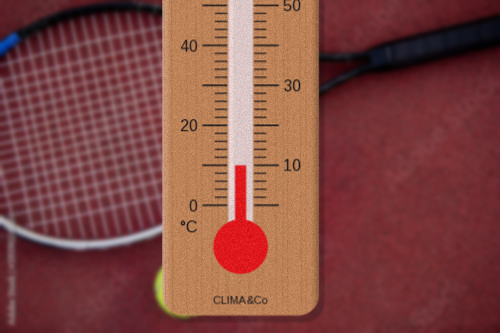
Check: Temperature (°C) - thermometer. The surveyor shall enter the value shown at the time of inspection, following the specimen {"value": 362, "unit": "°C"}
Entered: {"value": 10, "unit": "°C"}
